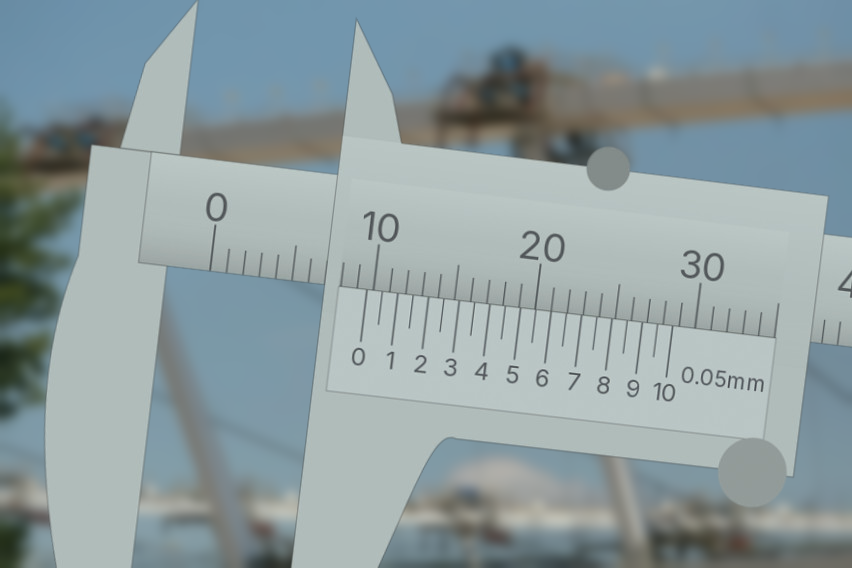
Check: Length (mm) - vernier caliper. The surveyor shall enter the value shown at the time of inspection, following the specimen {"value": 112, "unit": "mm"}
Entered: {"value": 9.6, "unit": "mm"}
